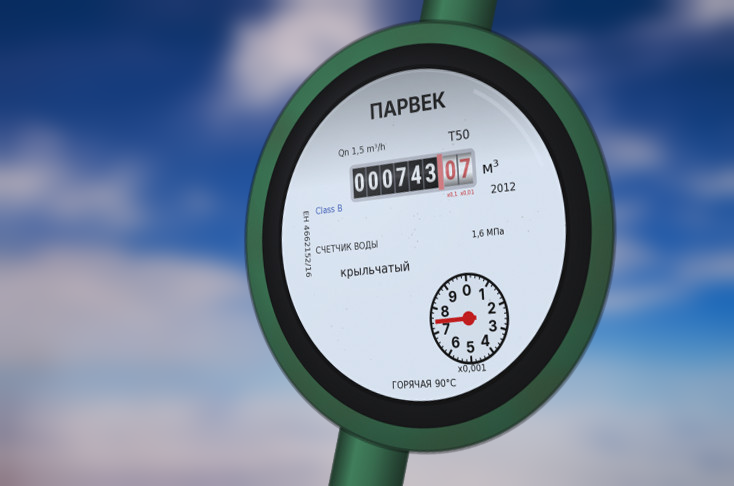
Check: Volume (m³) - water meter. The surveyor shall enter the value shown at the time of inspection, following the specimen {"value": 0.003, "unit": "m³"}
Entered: {"value": 743.077, "unit": "m³"}
